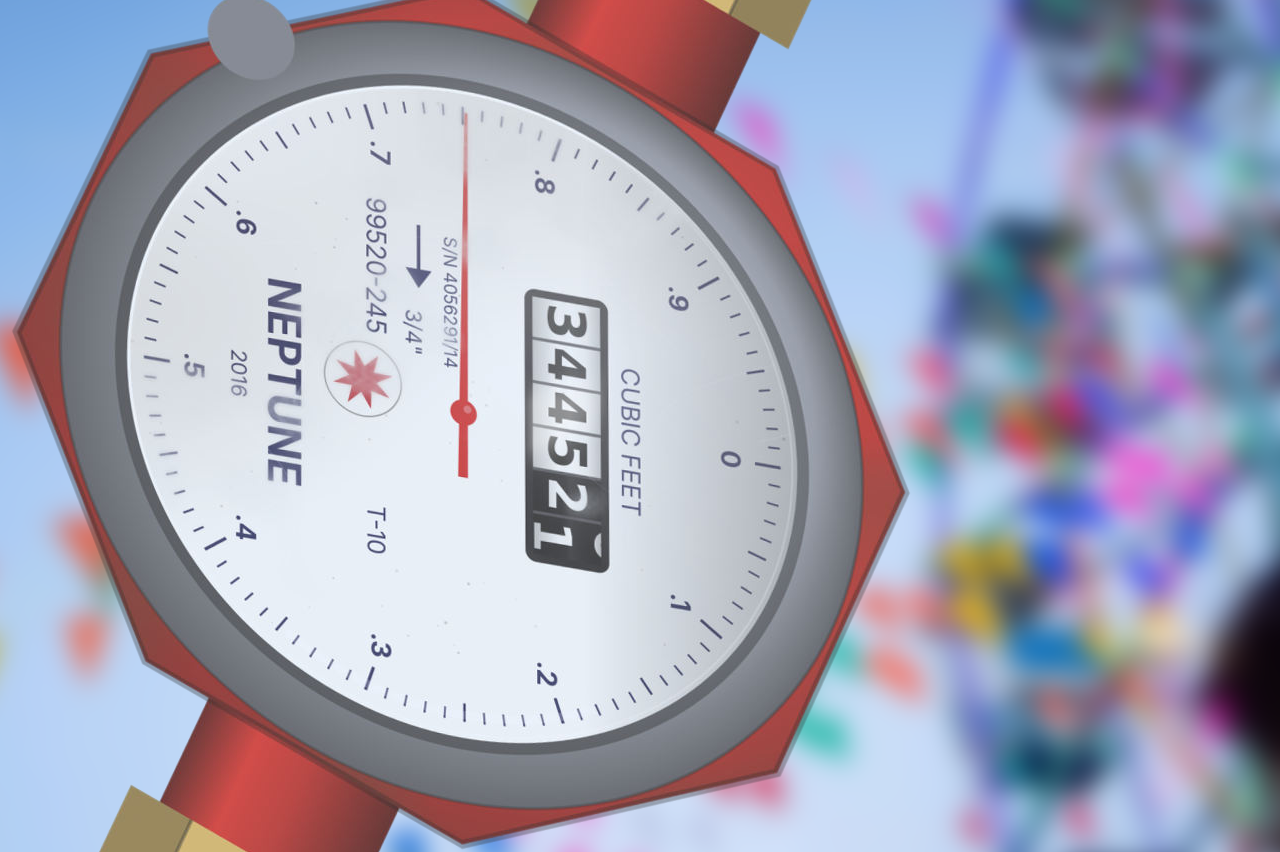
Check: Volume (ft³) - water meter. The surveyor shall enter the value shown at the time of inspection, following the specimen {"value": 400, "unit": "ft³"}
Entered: {"value": 344520.75, "unit": "ft³"}
